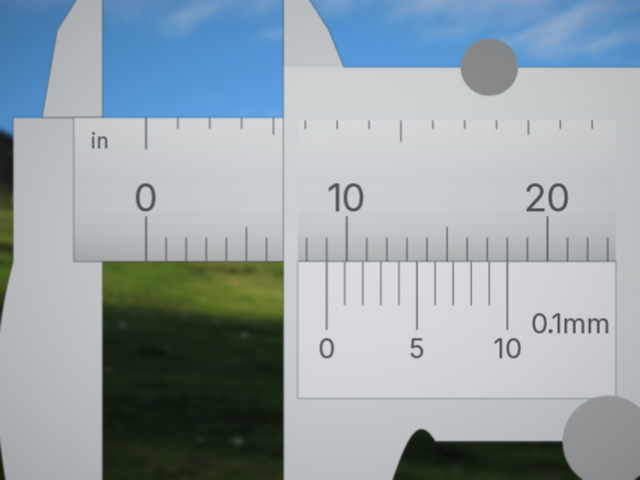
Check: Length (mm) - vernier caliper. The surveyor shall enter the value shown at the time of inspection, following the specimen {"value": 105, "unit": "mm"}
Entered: {"value": 9.0, "unit": "mm"}
